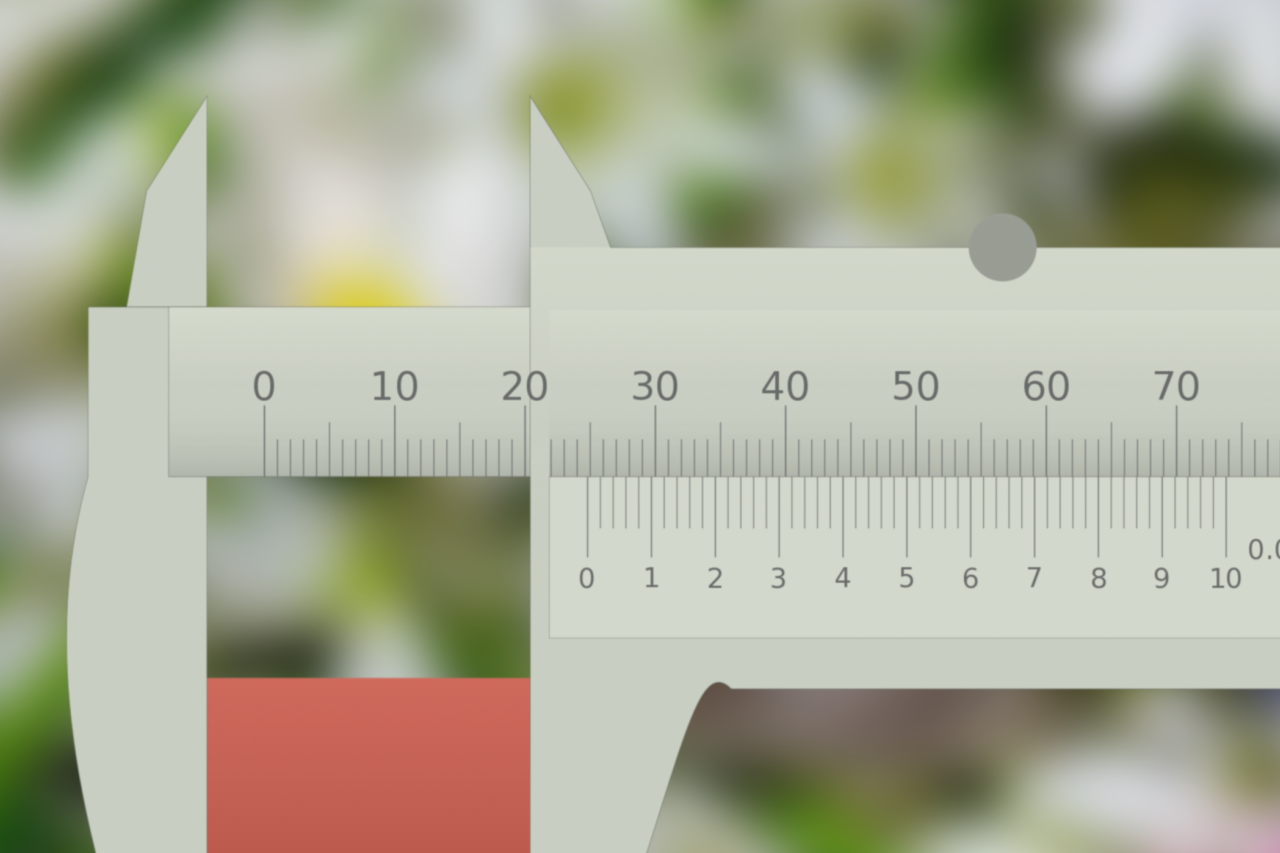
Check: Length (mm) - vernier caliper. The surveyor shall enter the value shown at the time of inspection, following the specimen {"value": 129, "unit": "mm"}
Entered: {"value": 24.8, "unit": "mm"}
